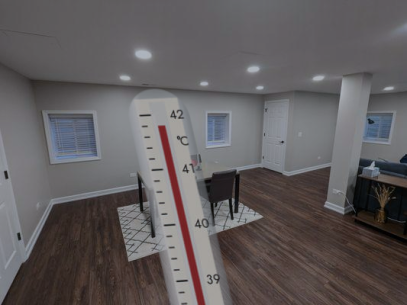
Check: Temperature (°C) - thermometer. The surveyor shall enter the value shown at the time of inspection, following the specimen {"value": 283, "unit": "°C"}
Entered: {"value": 41.8, "unit": "°C"}
